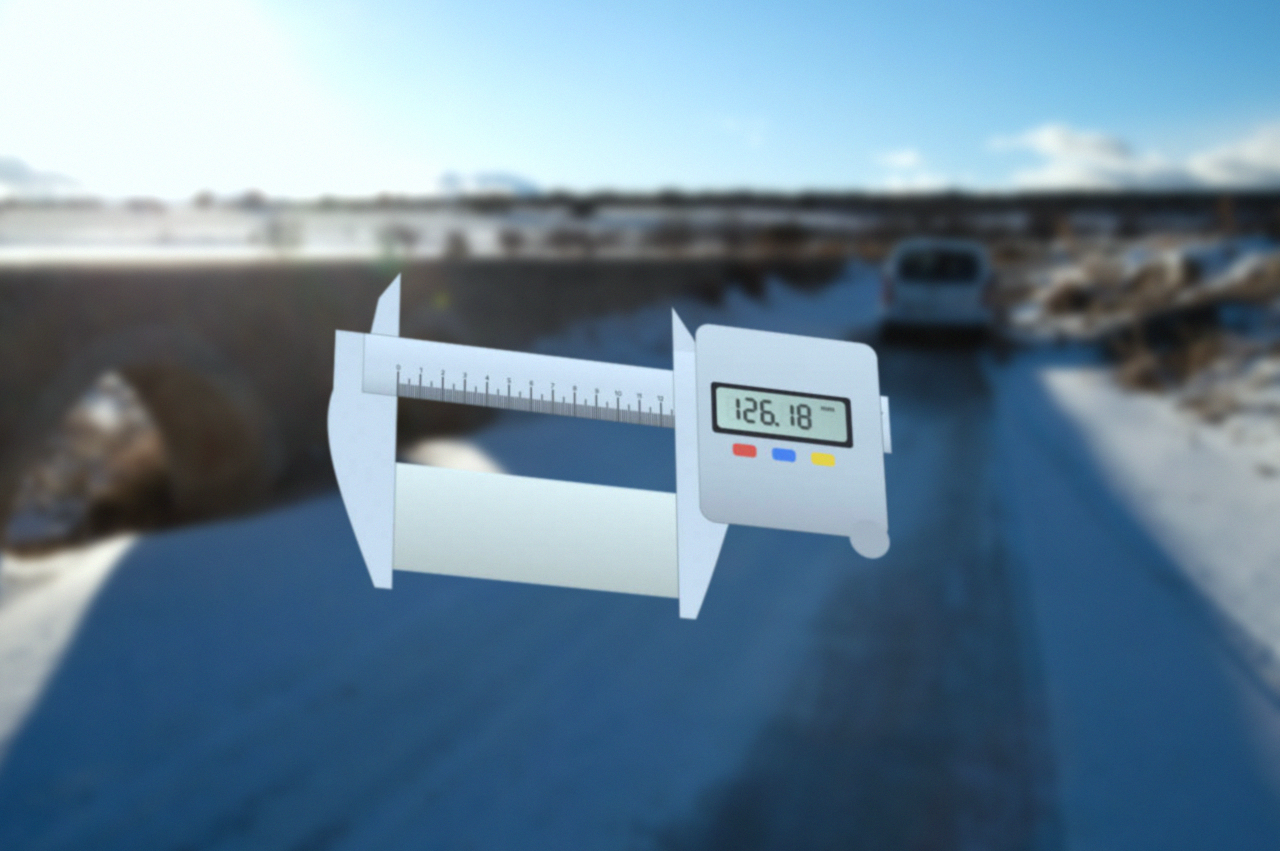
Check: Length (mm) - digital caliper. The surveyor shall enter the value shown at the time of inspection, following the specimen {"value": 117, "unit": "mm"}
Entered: {"value": 126.18, "unit": "mm"}
